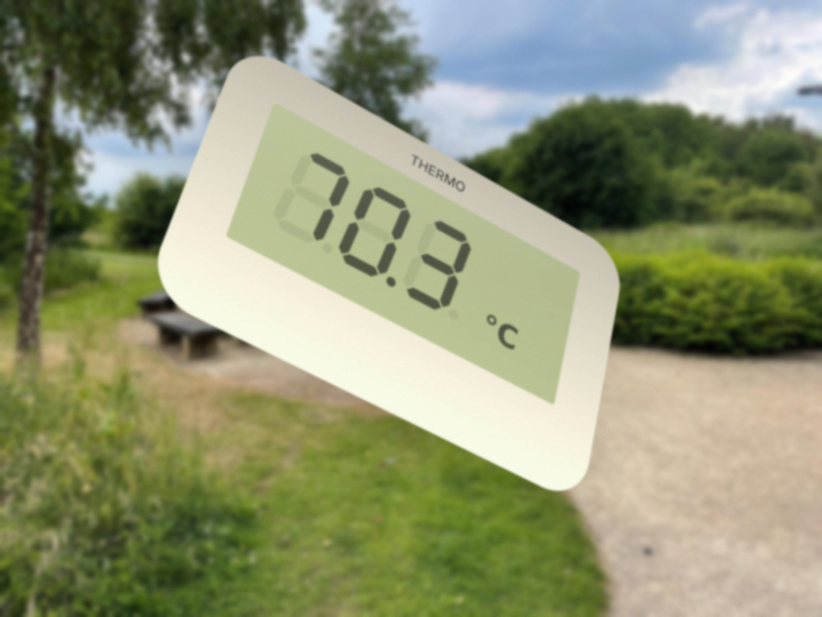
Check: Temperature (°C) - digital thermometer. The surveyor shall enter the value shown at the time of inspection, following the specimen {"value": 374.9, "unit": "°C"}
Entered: {"value": 70.3, "unit": "°C"}
